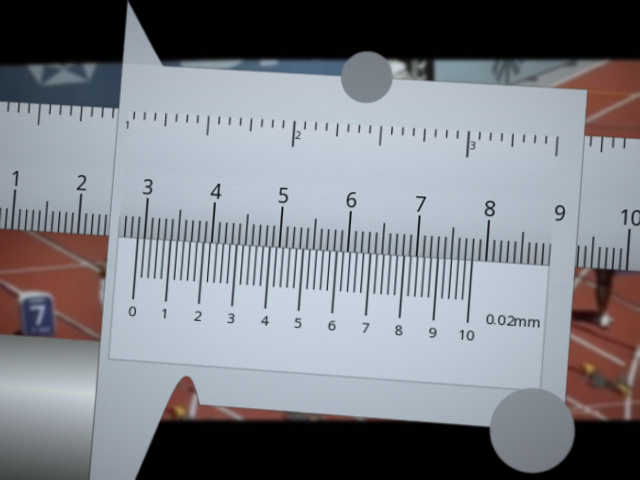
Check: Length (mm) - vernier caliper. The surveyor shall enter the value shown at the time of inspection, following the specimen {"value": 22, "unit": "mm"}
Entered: {"value": 29.0, "unit": "mm"}
